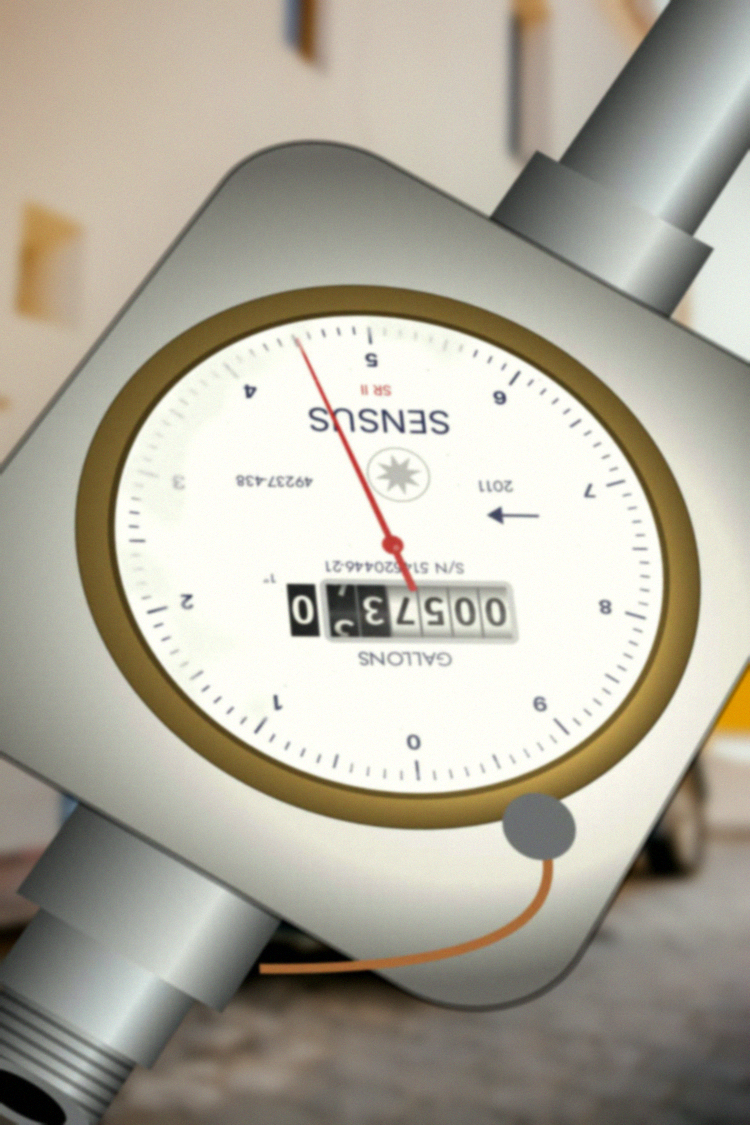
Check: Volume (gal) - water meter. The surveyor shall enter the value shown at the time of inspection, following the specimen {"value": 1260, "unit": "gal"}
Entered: {"value": 57334.5, "unit": "gal"}
